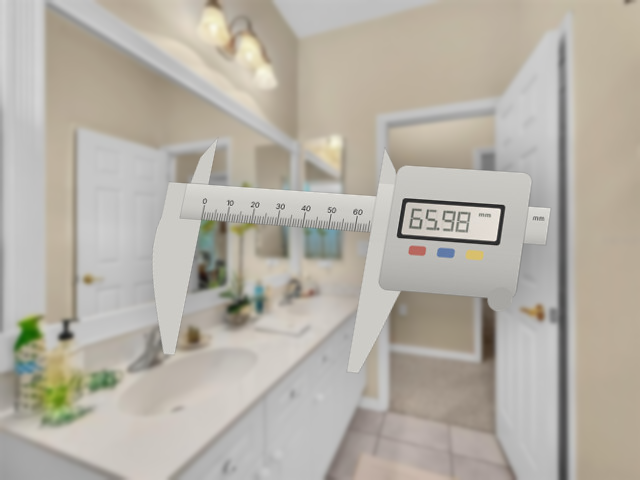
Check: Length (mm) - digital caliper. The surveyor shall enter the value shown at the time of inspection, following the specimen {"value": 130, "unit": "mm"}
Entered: {"value": 65.98, "unit": "mm"}
